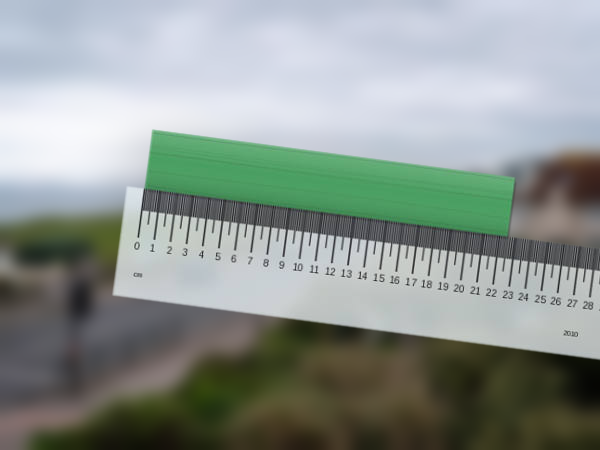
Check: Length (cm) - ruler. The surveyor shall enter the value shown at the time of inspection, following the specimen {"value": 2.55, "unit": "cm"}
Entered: {"value": 22.5, "unit": "cm"}
